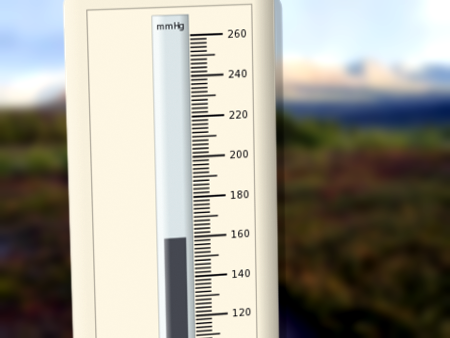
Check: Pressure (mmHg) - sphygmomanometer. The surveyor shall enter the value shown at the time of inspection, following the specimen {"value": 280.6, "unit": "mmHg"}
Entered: {"value": 160, "unit": "mmHg"}
